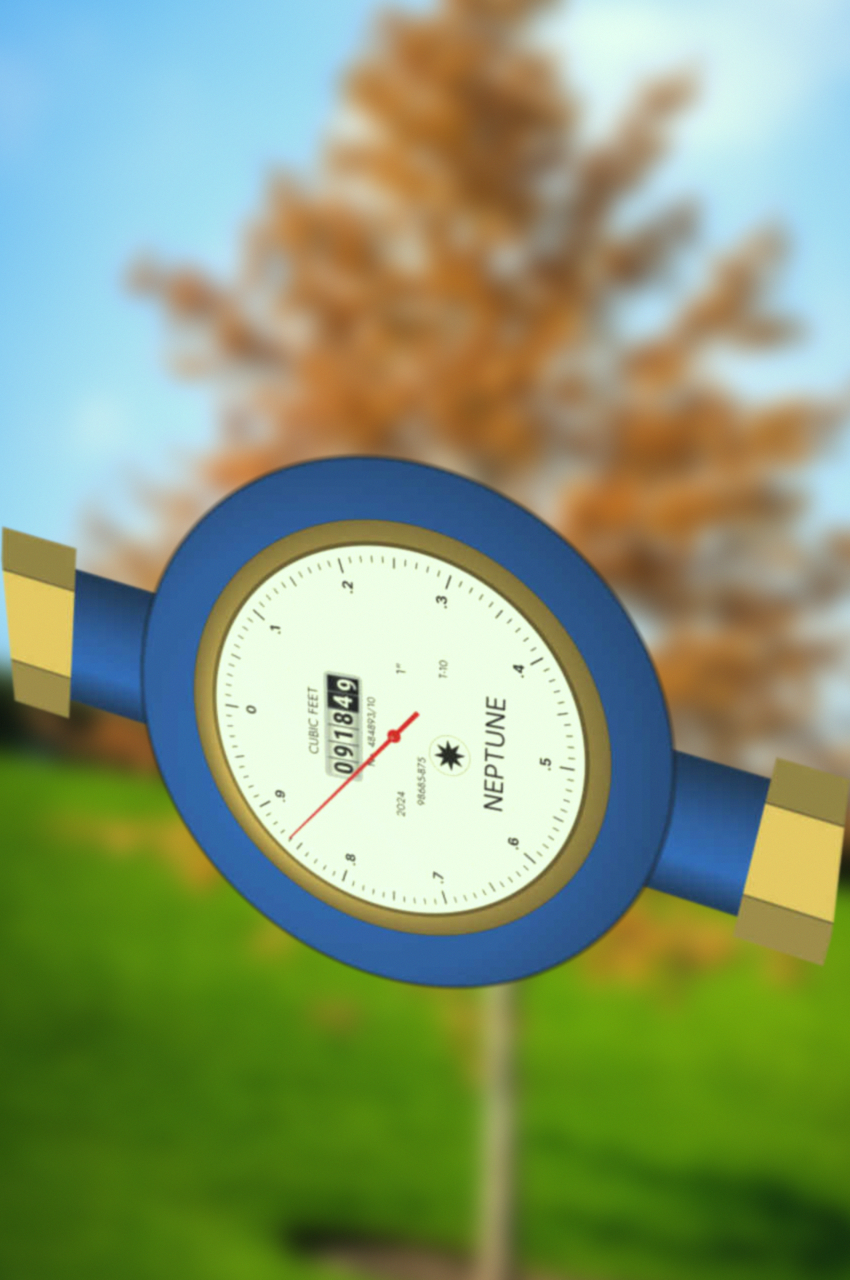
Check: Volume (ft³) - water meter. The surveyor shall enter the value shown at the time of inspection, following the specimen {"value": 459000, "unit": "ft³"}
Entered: {"value": 91848.86, "unit": "ft³"}
